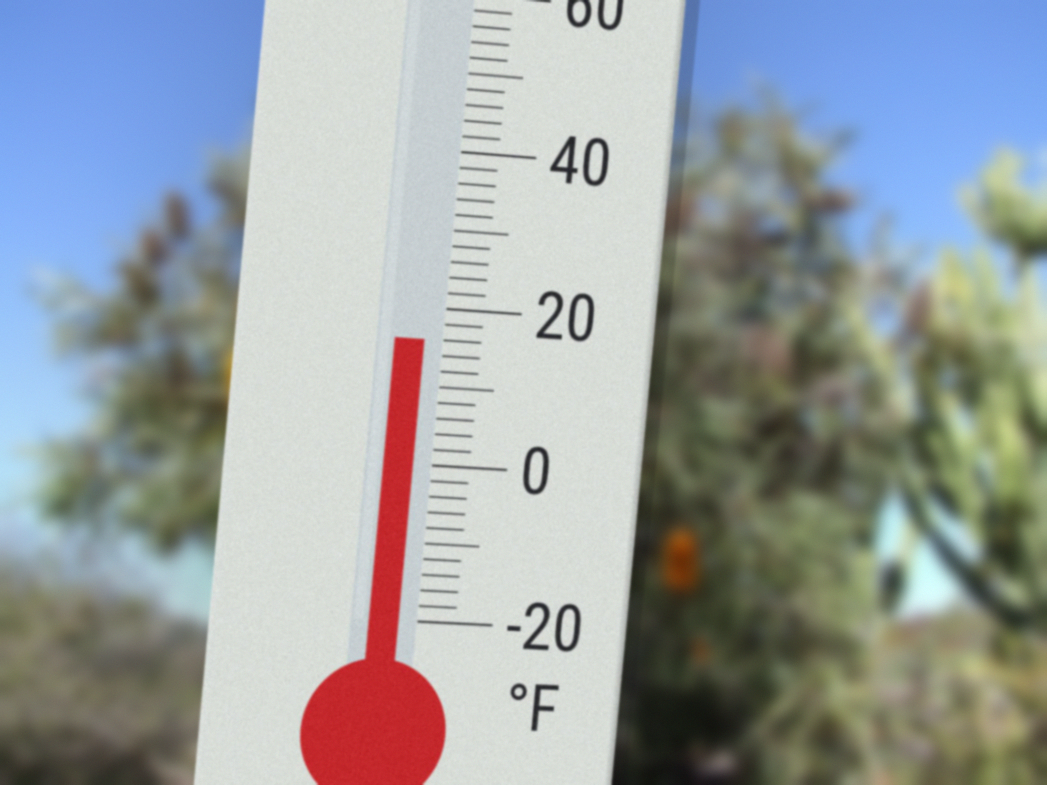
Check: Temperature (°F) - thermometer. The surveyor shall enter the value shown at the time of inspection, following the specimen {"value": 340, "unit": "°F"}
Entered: {"value": 16, "unit": "°F"}
